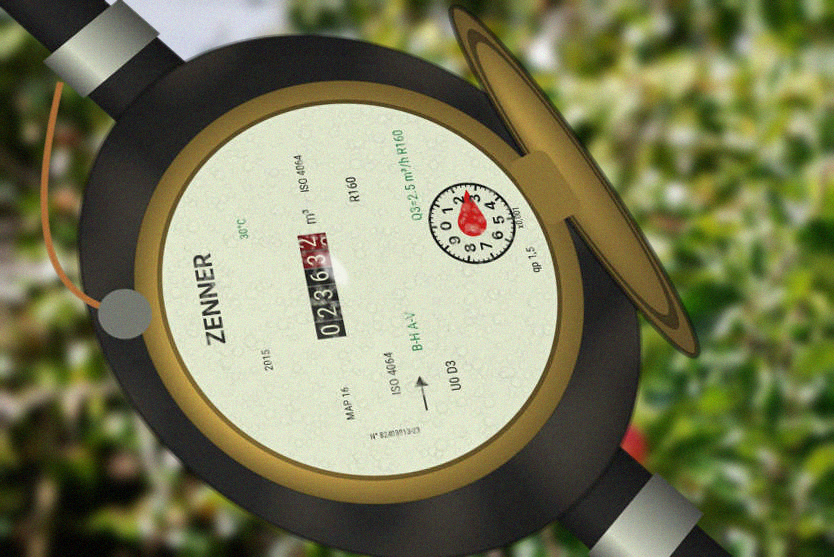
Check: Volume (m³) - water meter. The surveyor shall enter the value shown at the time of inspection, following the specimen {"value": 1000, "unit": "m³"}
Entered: {"value": 236.322, "unit": "m³"}
